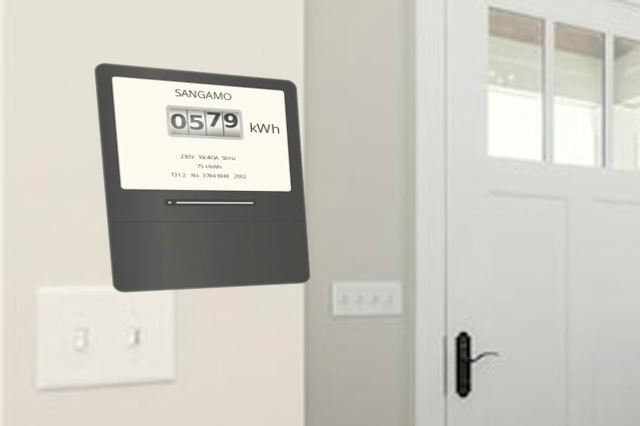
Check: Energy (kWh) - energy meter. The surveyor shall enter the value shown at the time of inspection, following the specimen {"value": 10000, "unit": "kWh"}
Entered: {"value": 579, "unit": "kWh"}
